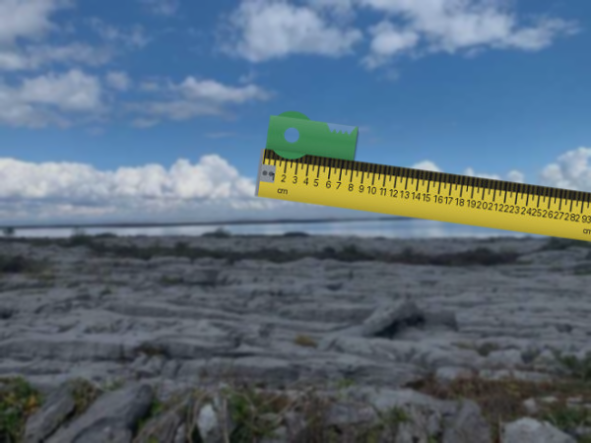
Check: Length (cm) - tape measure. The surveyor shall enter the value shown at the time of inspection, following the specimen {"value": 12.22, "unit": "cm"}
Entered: {"value": 8, "unit": "cm"}
